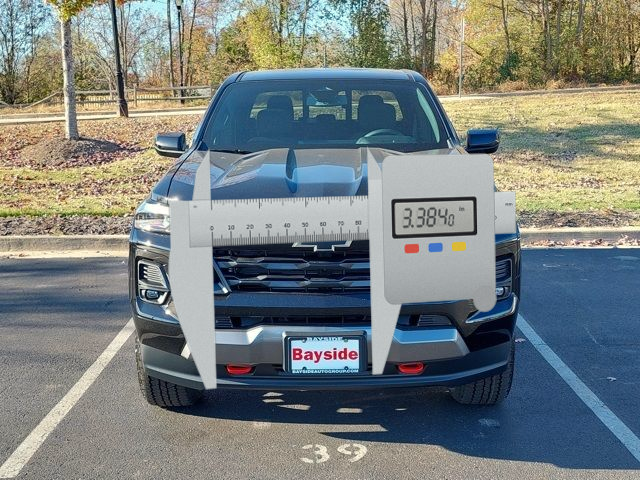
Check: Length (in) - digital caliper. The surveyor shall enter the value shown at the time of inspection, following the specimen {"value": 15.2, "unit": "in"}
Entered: {"value": 3.3840, "unit": "in"}
